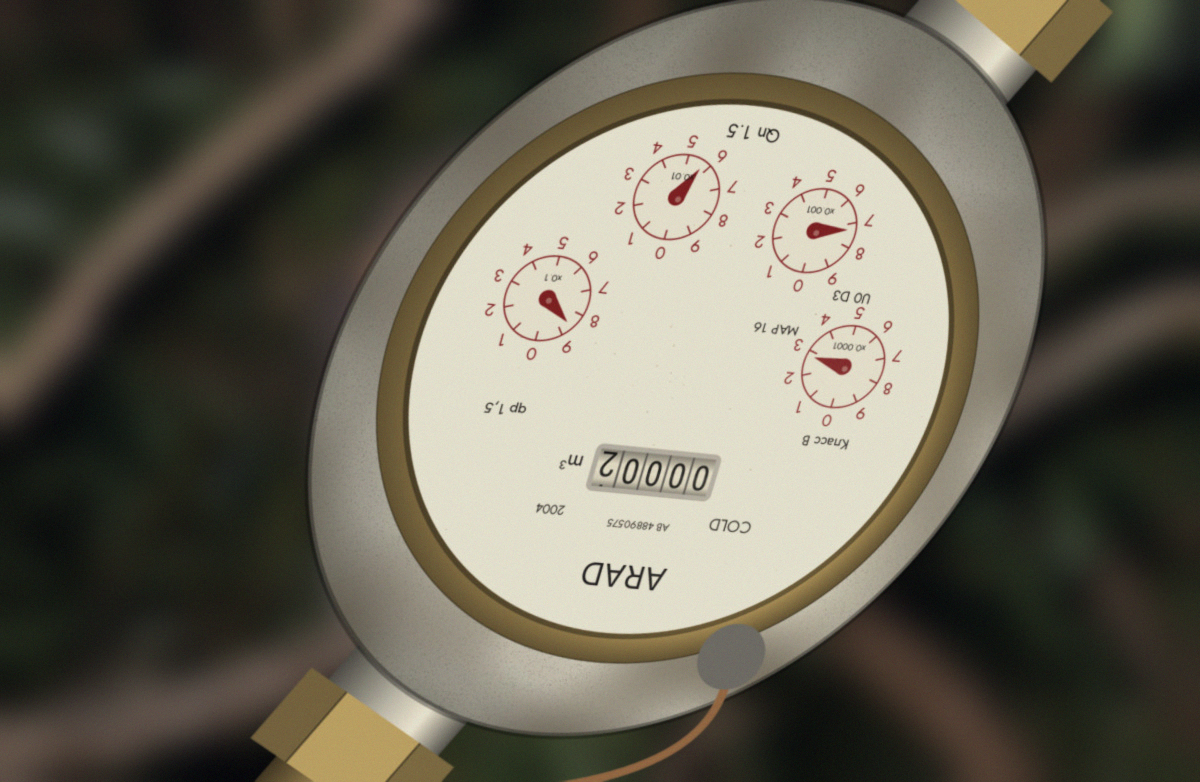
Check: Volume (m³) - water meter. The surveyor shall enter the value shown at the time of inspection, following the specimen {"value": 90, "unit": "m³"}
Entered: {"value": 1.8572, "unit": "m³"}
